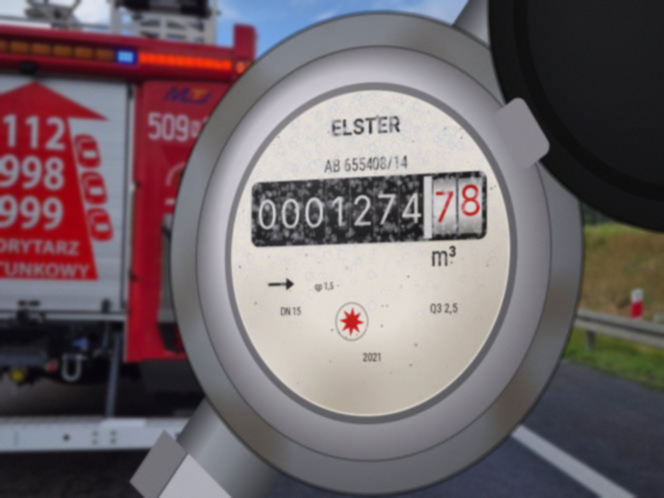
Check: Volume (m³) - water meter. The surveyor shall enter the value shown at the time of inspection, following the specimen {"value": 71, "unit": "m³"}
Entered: {"value": 1274.78, "unit": "m³"}
